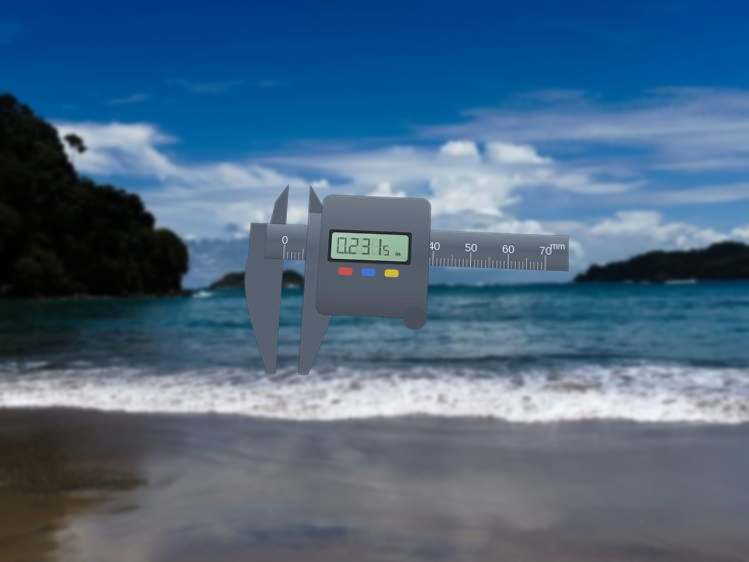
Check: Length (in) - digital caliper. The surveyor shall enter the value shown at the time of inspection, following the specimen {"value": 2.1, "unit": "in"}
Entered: {"value": 0.2315, "unit": "in"}
